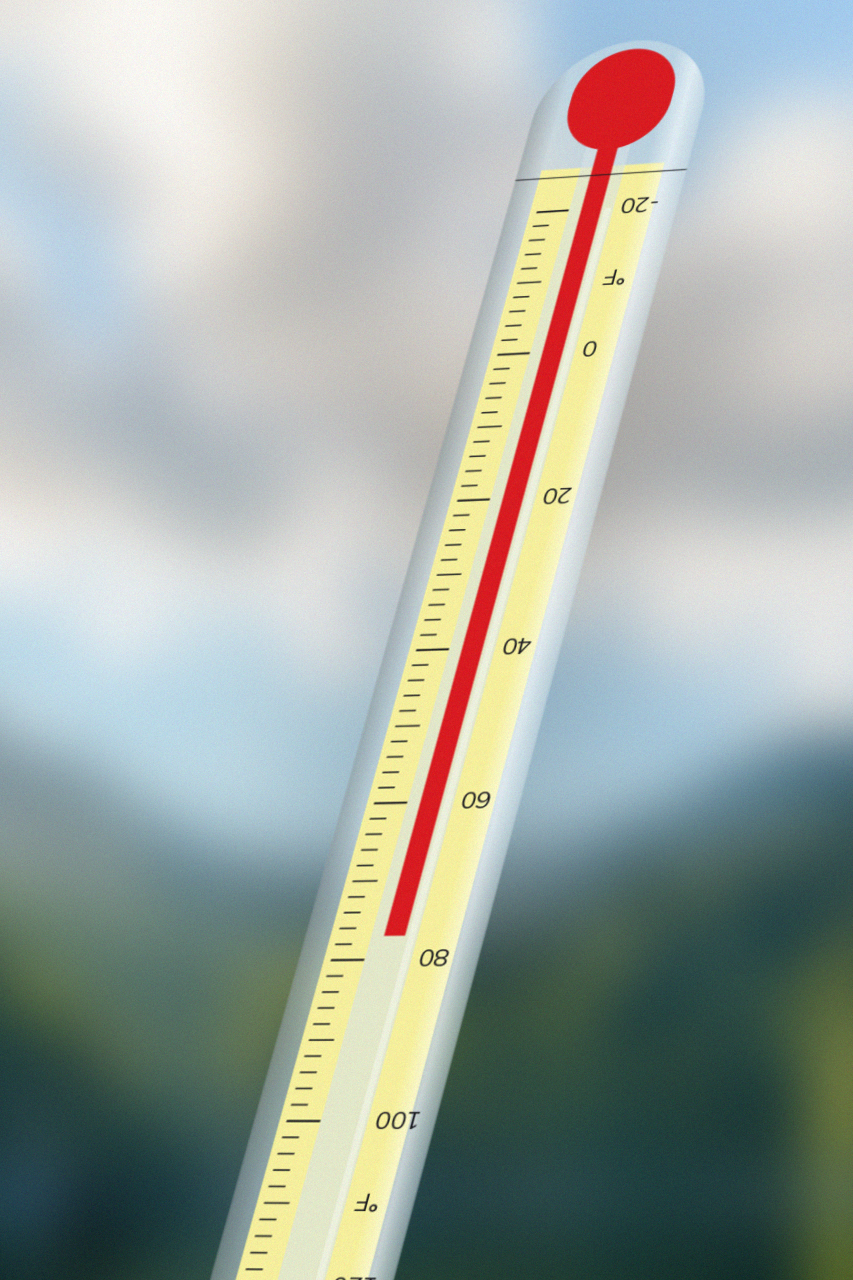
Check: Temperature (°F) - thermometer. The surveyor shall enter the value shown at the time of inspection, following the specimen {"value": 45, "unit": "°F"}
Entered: {"value": 77, "unit": "°F"}
